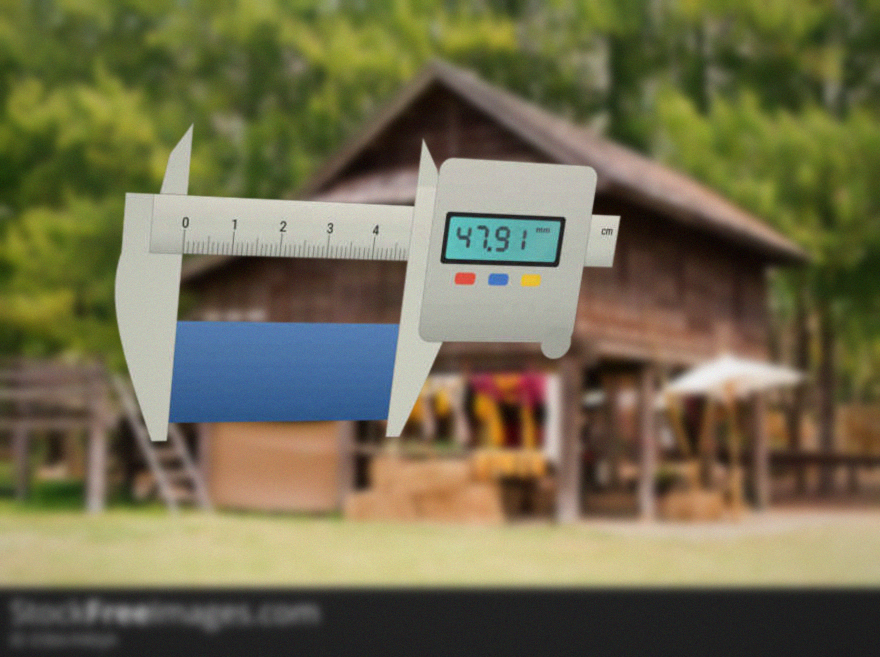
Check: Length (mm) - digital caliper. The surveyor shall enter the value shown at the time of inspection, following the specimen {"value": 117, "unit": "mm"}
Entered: {"value": 47.91, "unit": "mm"}
